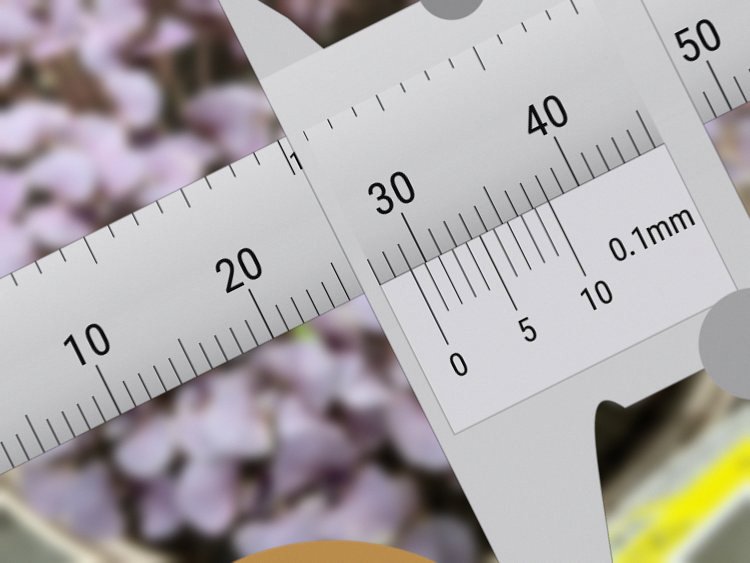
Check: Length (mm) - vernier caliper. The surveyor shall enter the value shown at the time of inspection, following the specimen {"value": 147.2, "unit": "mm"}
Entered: {"value": 29.0, "unit": "mm"}
